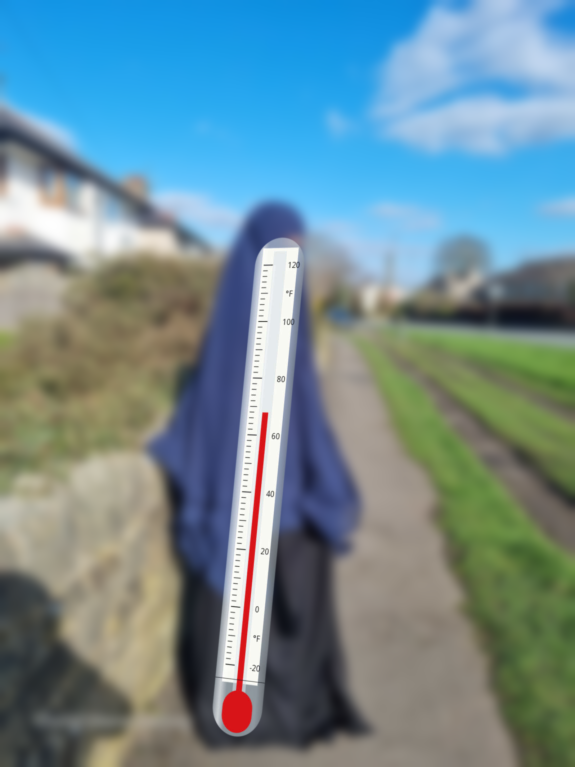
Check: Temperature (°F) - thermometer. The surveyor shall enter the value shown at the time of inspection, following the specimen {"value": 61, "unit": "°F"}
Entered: {"value": 68, "unit": "°F"}
